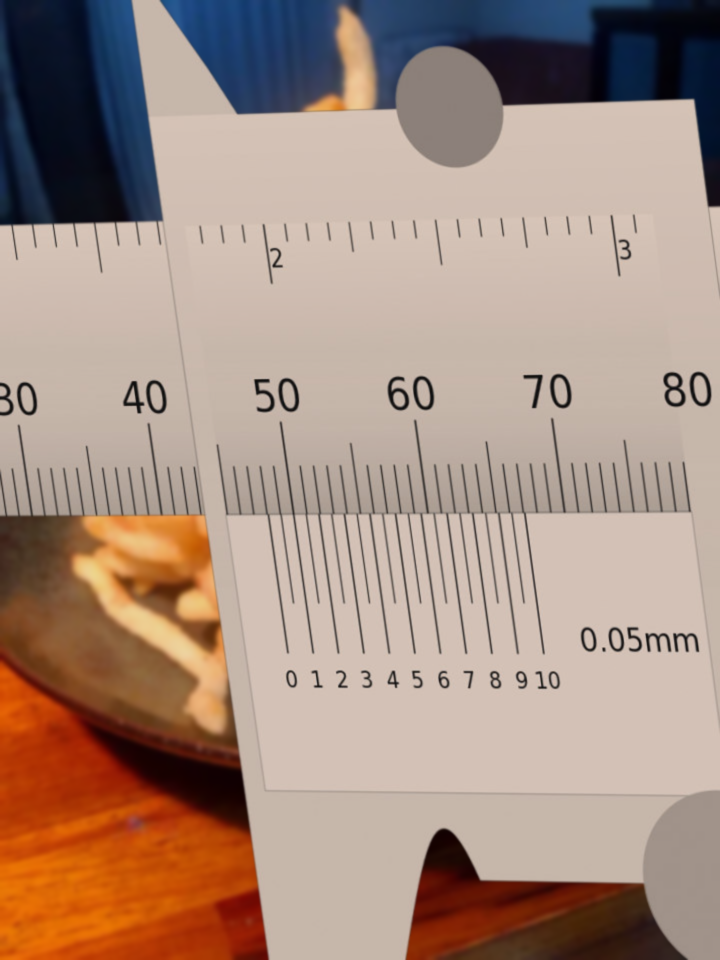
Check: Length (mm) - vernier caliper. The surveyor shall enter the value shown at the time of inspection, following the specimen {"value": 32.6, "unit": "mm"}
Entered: {"value": 48.1, "unit": "mm"}
